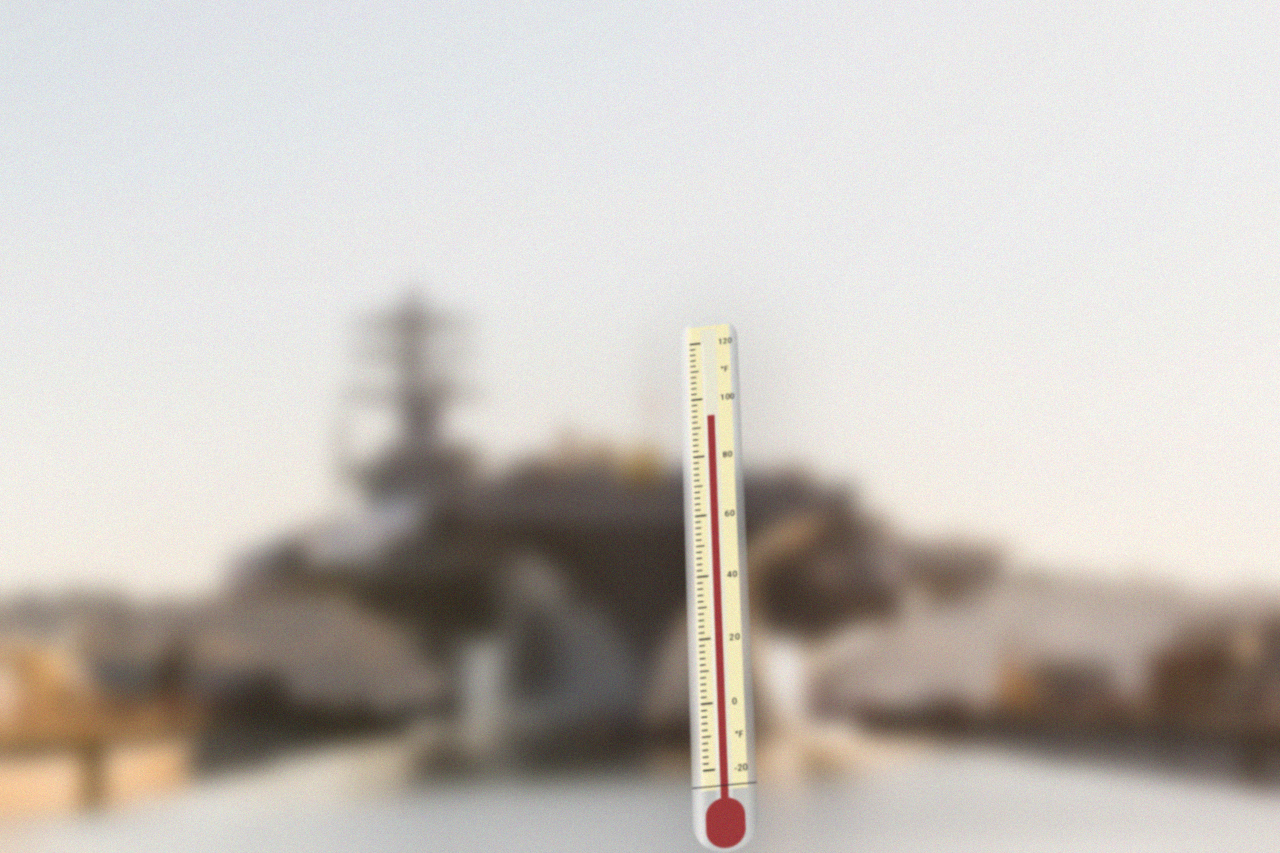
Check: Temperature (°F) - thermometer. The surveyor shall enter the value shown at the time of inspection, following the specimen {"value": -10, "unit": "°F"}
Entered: {"value": 94, "unit": "°F"}
